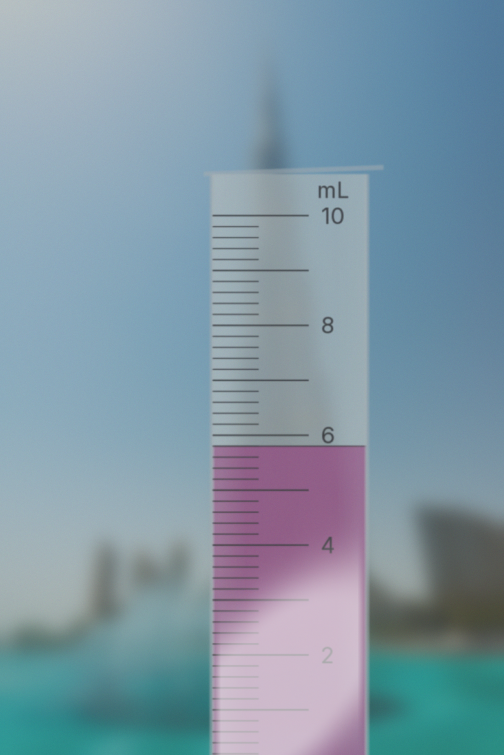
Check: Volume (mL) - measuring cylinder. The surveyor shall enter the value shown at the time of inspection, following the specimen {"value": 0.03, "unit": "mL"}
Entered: {"value": 5.8, "unit": "mL"}
